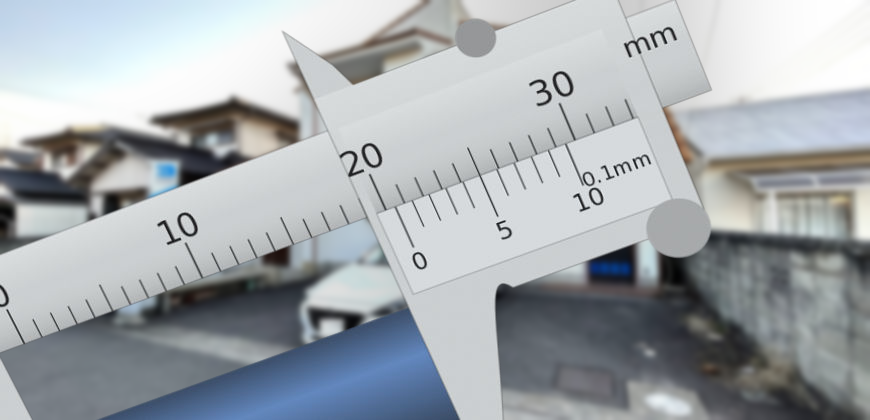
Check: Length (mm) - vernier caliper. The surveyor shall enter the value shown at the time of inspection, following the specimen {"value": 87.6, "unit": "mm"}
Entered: {"value": 20.5, "unit": "mm"}
